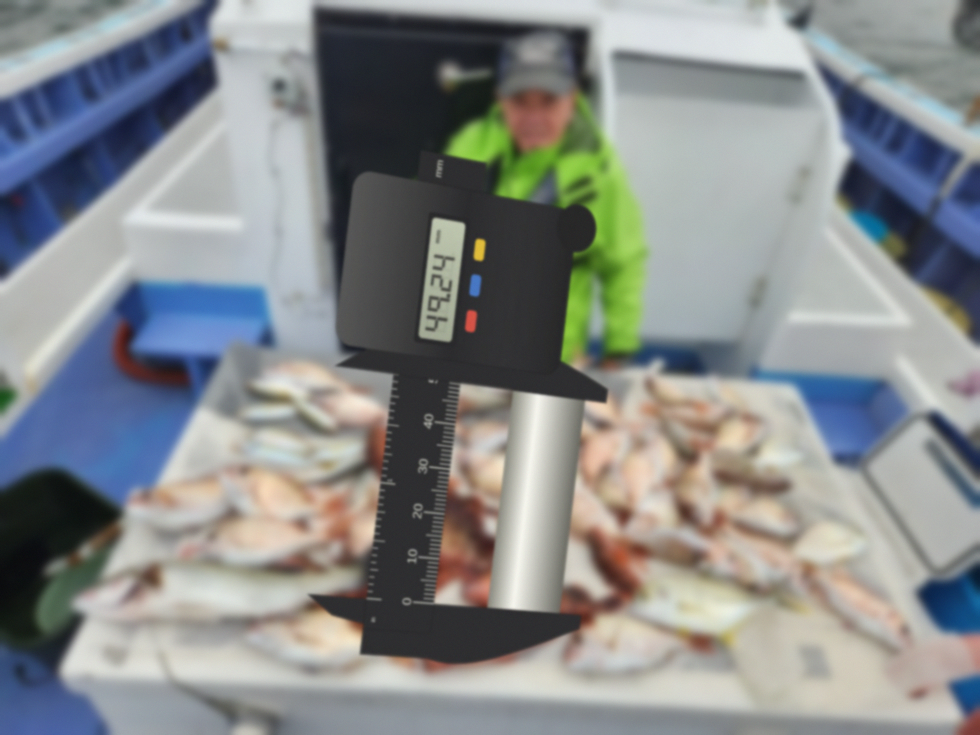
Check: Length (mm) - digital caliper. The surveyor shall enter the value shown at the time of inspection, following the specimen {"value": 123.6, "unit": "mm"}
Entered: {"value": 49.24, "unit": "mm"}
